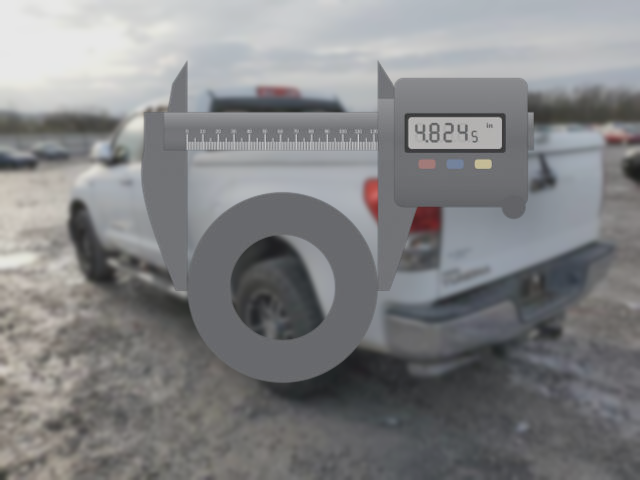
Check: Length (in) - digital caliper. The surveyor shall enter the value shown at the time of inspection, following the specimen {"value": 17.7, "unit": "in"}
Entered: {"value": 4.8245, "unit": "in"}
